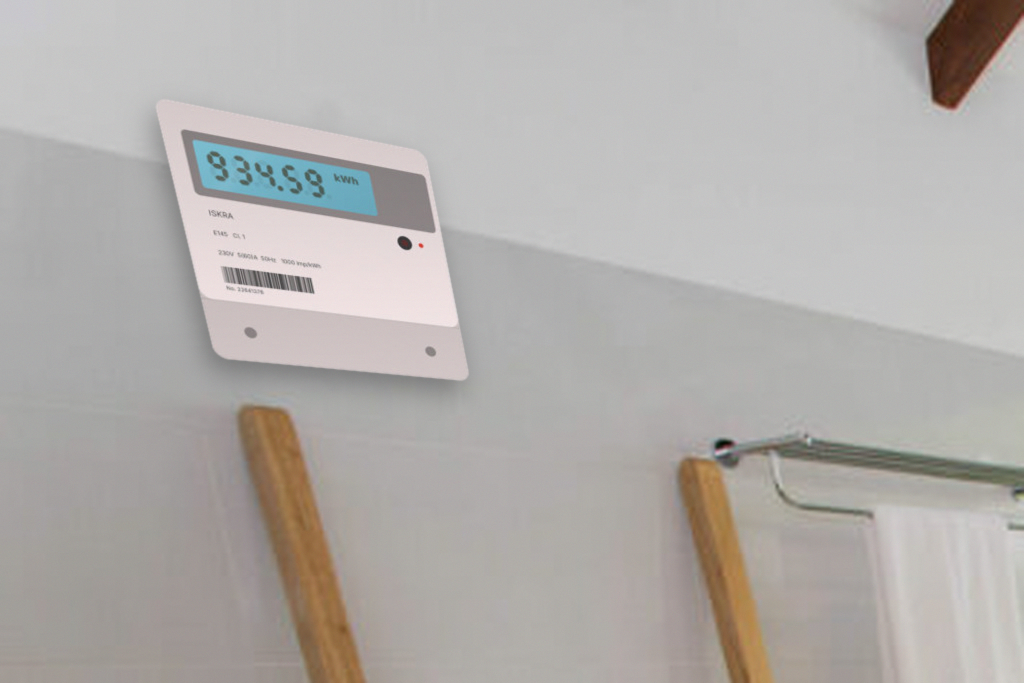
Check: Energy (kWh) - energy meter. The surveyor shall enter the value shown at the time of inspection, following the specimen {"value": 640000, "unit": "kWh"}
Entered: {"value": 934.59, "unit": "kWh"}
